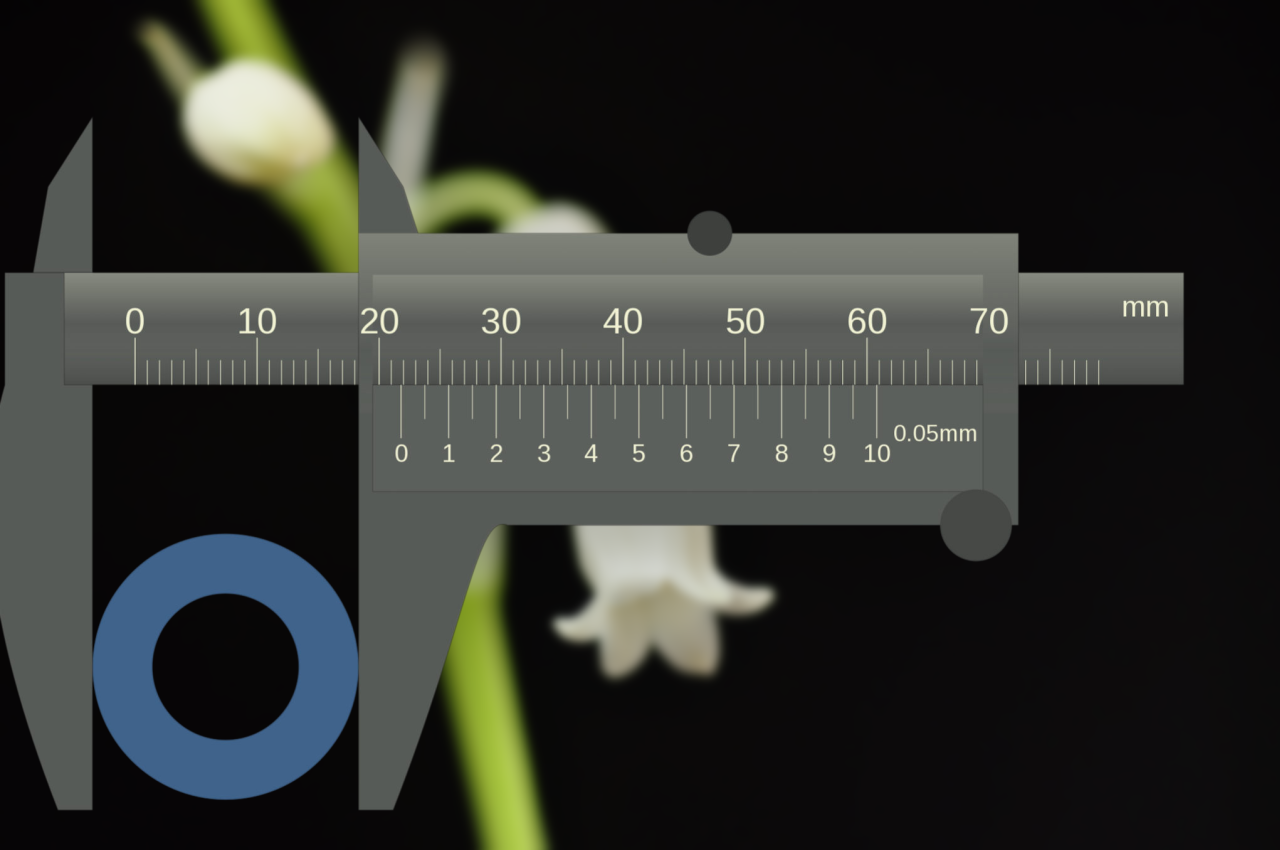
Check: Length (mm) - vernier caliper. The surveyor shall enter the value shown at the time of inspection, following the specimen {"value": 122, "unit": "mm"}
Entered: {"value": 21.8, "unit": "mm"}
